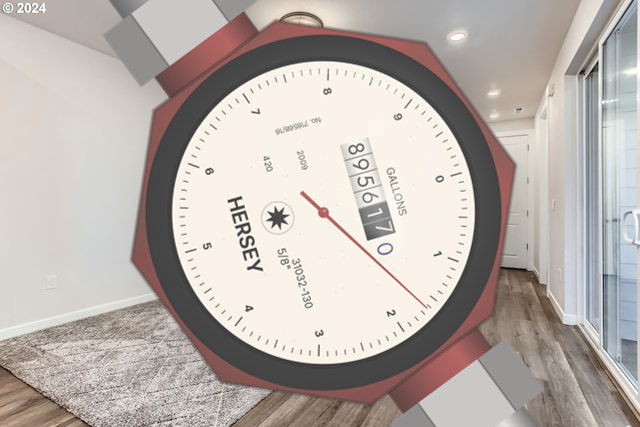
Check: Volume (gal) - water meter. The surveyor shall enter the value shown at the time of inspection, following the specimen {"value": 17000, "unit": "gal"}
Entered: {"value": 8956171.6, "unit": "gal"}
